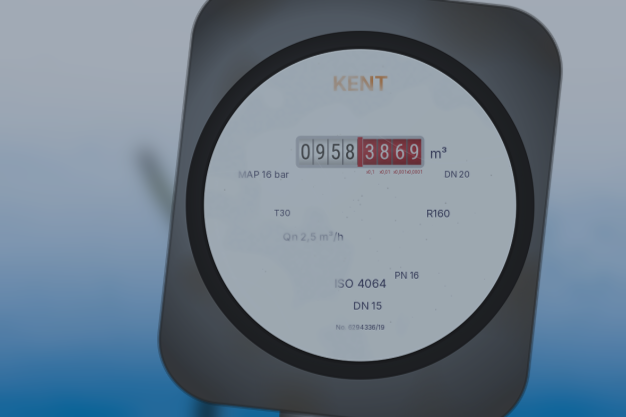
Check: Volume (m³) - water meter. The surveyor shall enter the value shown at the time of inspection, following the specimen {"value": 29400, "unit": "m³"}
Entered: {"value": 958.3869, "unit": "m³"}
